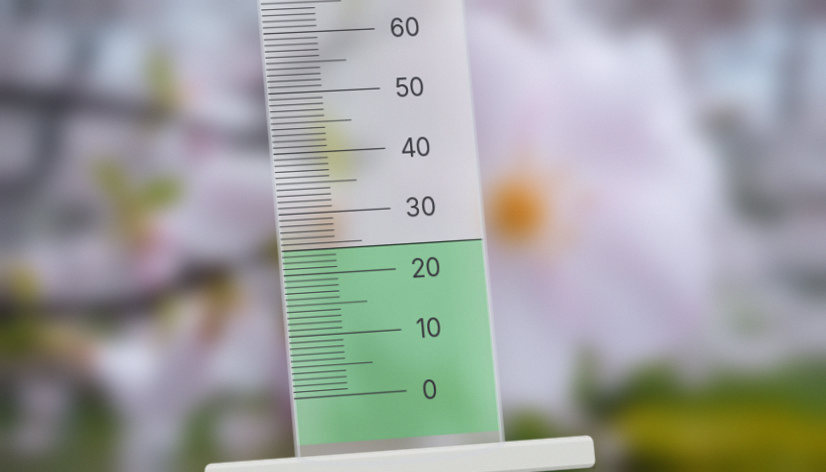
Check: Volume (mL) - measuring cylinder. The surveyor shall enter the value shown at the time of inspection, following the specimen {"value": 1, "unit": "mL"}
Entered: {"value": 24, "unit": "mL"}
